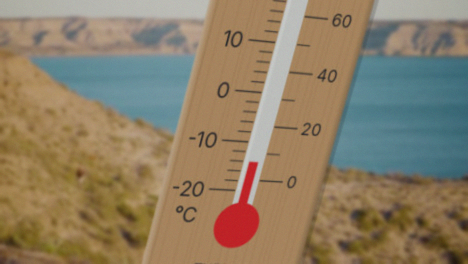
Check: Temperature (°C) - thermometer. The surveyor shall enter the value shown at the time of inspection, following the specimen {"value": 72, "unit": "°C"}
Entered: {"value": -14, "unit": "°C"}
